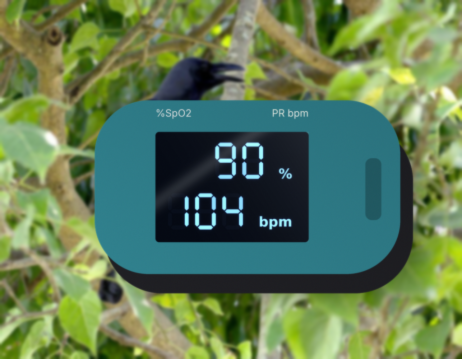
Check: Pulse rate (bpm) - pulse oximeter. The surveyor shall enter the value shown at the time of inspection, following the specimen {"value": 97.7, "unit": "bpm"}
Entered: {"value": 104, "unit": "bpm"}
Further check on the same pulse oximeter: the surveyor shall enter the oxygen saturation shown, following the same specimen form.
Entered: {"value": 90, "unit": "%"}
